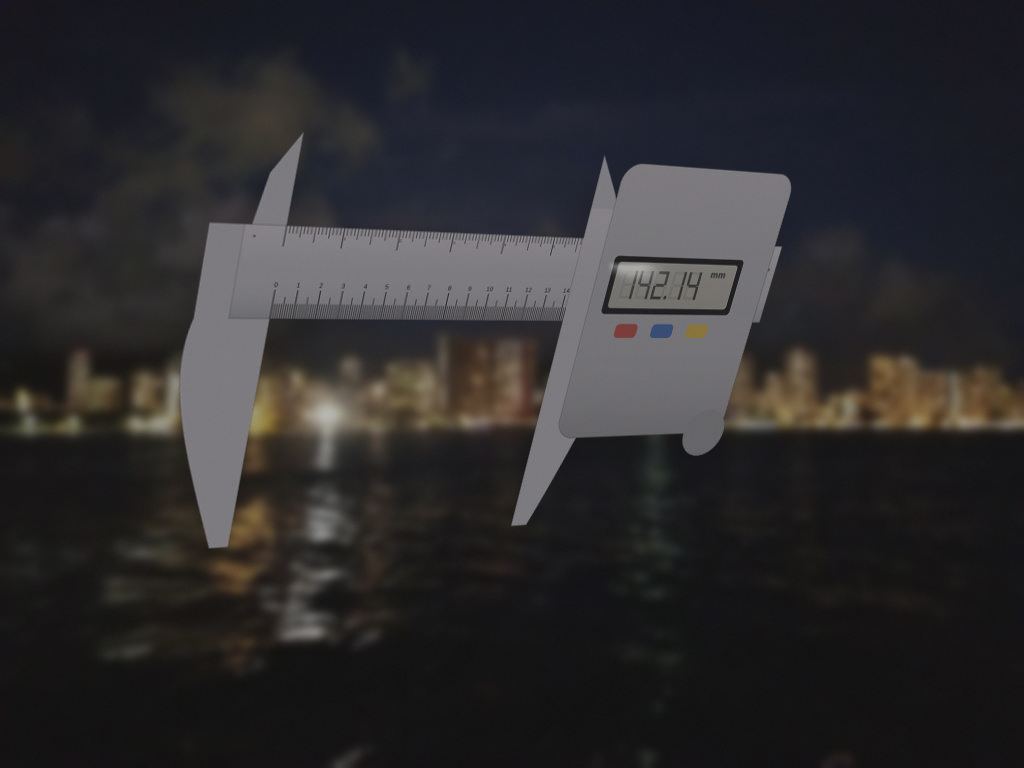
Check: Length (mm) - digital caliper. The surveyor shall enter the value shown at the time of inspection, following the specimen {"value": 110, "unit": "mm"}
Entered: {"value": 142.14, "unit": "mm"}
